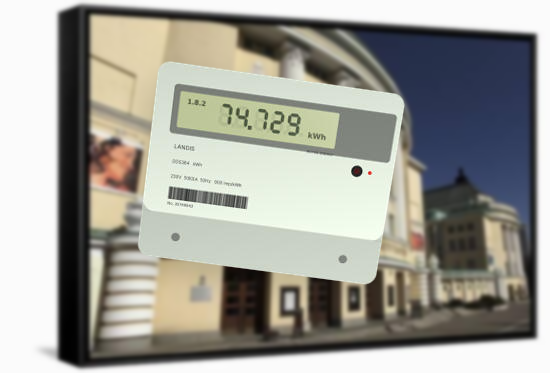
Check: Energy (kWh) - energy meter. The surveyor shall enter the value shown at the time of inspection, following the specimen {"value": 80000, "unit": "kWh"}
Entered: {"value": 74.729, "unit": "kWh"}
